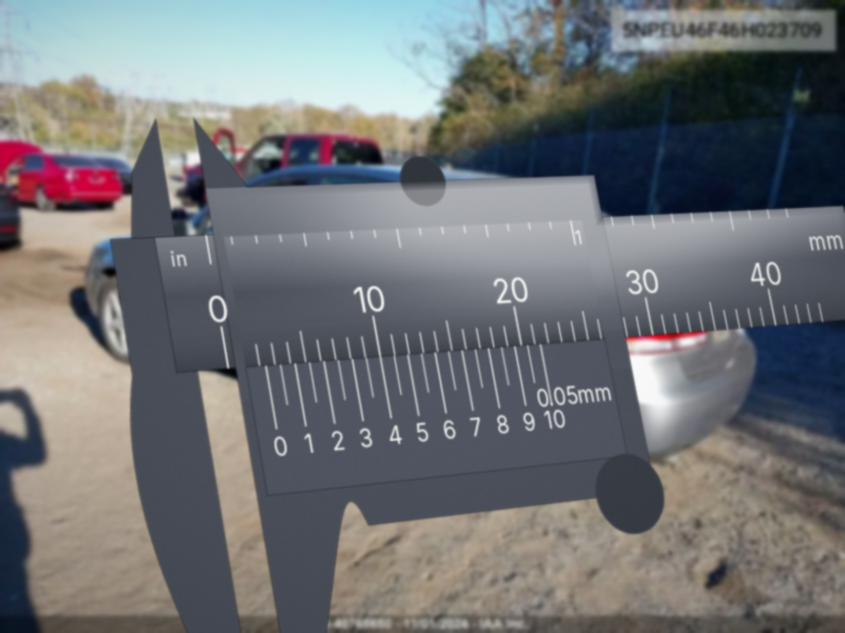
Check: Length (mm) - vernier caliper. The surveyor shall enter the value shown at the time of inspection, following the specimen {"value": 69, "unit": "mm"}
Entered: {"value": 2.4, "unit": "mm"}
